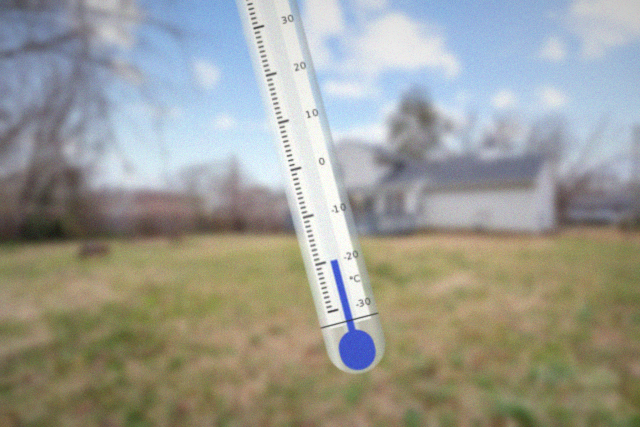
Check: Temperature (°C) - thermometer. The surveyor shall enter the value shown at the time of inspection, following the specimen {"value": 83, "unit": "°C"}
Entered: {"value": -20, "unit": "°C"}
